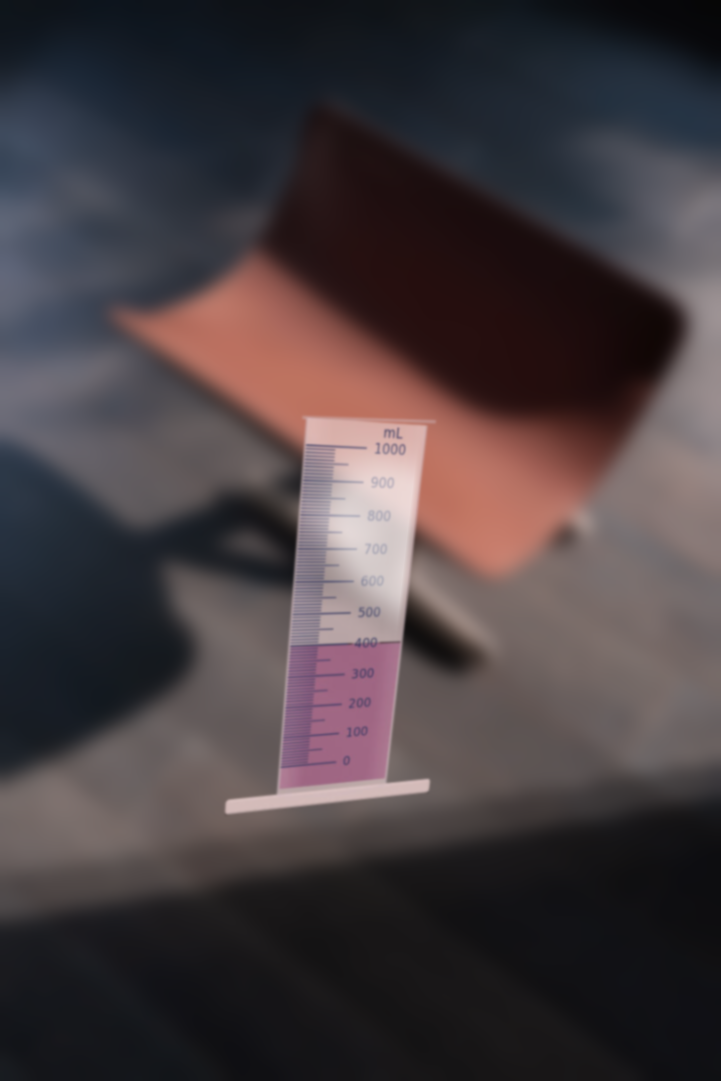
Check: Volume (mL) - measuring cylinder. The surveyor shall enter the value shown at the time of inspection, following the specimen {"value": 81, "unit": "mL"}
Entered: {"value": 400, "unit": "mL"}
